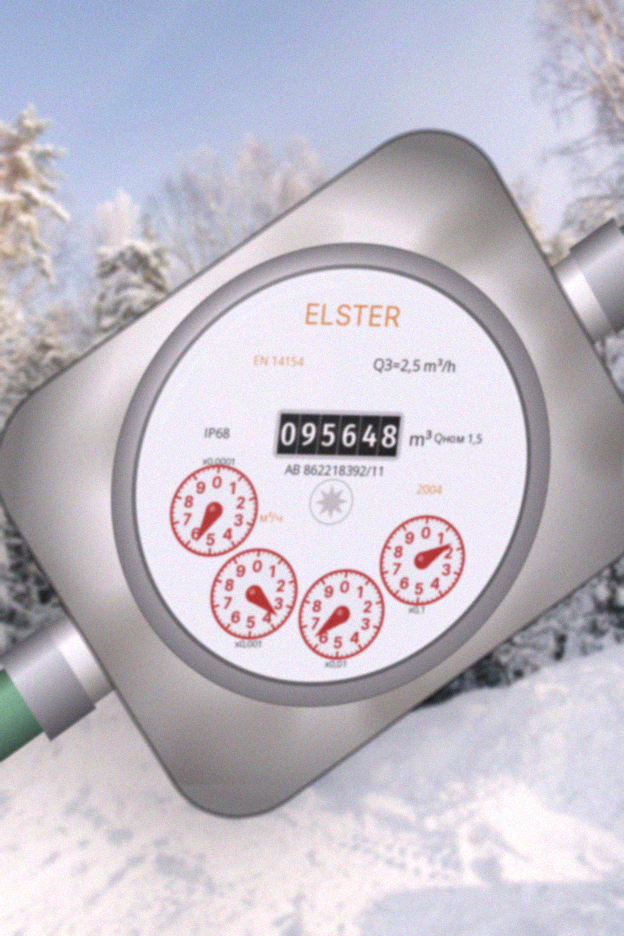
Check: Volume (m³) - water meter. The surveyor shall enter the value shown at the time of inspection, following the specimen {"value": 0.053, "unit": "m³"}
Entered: {"value": 95648.1635, "unit": "m³"}
